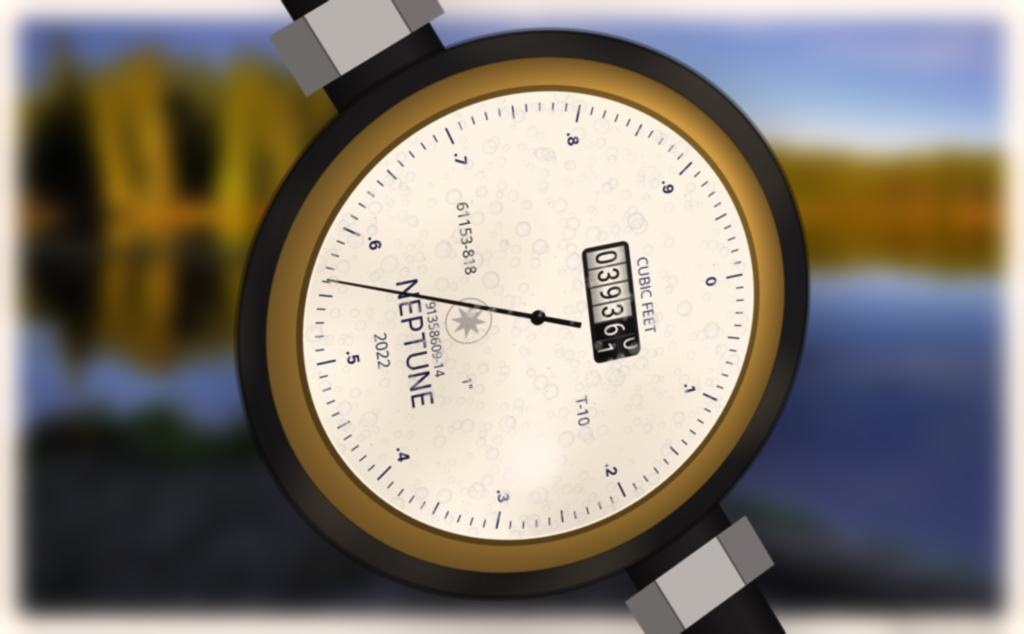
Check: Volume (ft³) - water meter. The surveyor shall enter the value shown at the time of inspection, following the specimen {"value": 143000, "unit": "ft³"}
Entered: {"value": 39360.56, "unit": "ft³"}
